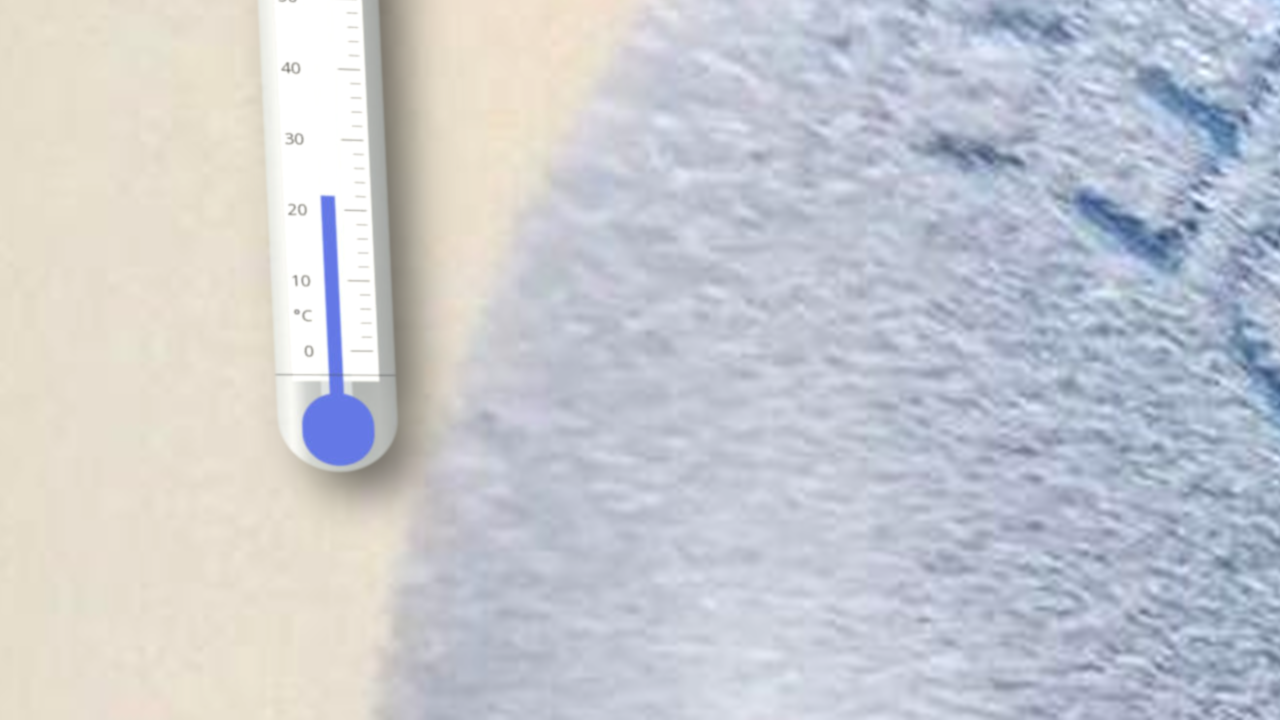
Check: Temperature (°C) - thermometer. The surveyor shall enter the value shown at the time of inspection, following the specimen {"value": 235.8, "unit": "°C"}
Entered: {"value": 22, "unit": "°C"}
